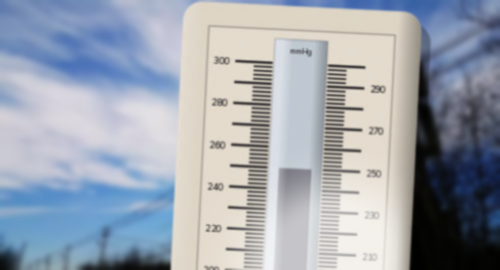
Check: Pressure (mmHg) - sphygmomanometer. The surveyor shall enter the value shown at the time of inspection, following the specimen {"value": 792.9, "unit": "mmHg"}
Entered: {"value": 250, "unit": "mmHg"}
